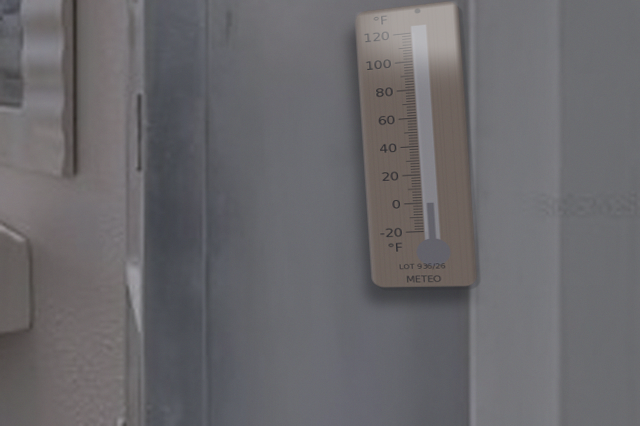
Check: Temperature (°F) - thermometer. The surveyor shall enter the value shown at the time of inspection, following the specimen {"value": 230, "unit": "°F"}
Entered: {"value": 0, "unit": "°F"}
